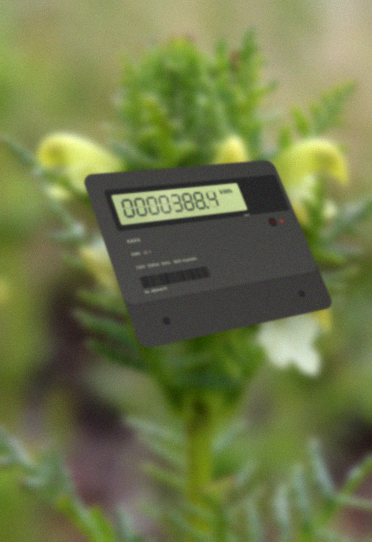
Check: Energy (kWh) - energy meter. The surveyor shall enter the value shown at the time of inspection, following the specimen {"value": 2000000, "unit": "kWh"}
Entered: {"value": 388.4, "unit": "kWh"}
